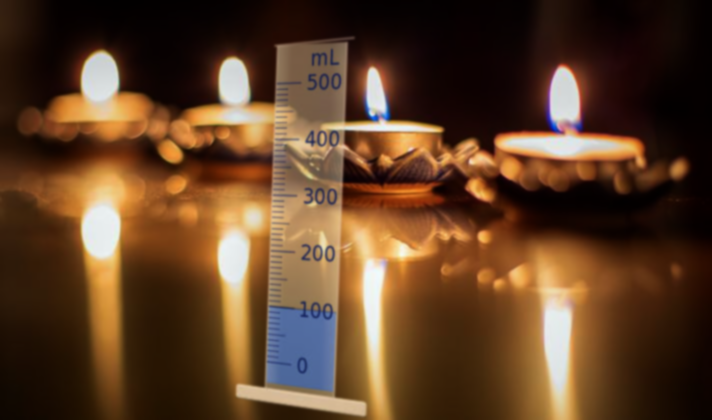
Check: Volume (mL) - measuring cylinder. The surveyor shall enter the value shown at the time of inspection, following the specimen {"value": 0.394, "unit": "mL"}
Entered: {"value": 100, "unit": "mL"}
